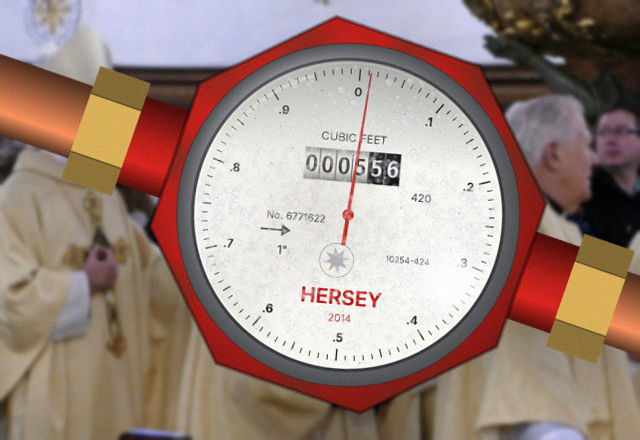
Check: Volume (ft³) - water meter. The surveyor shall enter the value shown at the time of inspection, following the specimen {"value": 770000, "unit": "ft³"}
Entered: {"value": 556.01, "unit": "ft³"}
